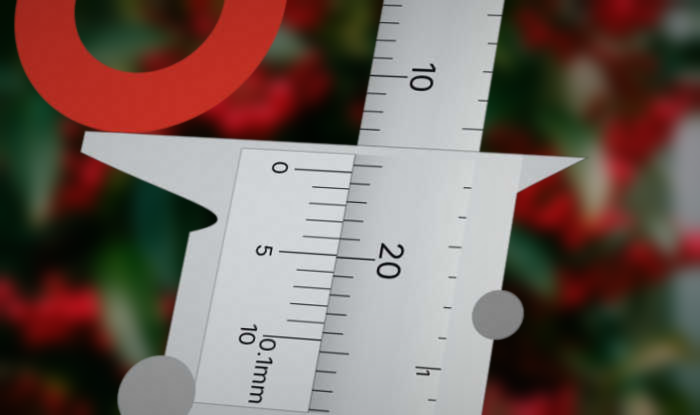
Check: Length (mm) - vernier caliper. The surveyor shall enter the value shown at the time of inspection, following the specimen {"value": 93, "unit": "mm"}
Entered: {"value": 15.4, "unit": "mm"}
